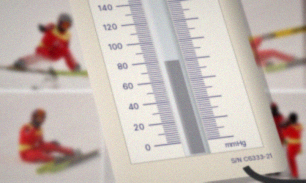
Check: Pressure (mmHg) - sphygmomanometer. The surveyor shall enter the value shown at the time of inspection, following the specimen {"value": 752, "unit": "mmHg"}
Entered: {"value": 80, "unit": "mmHg"}
